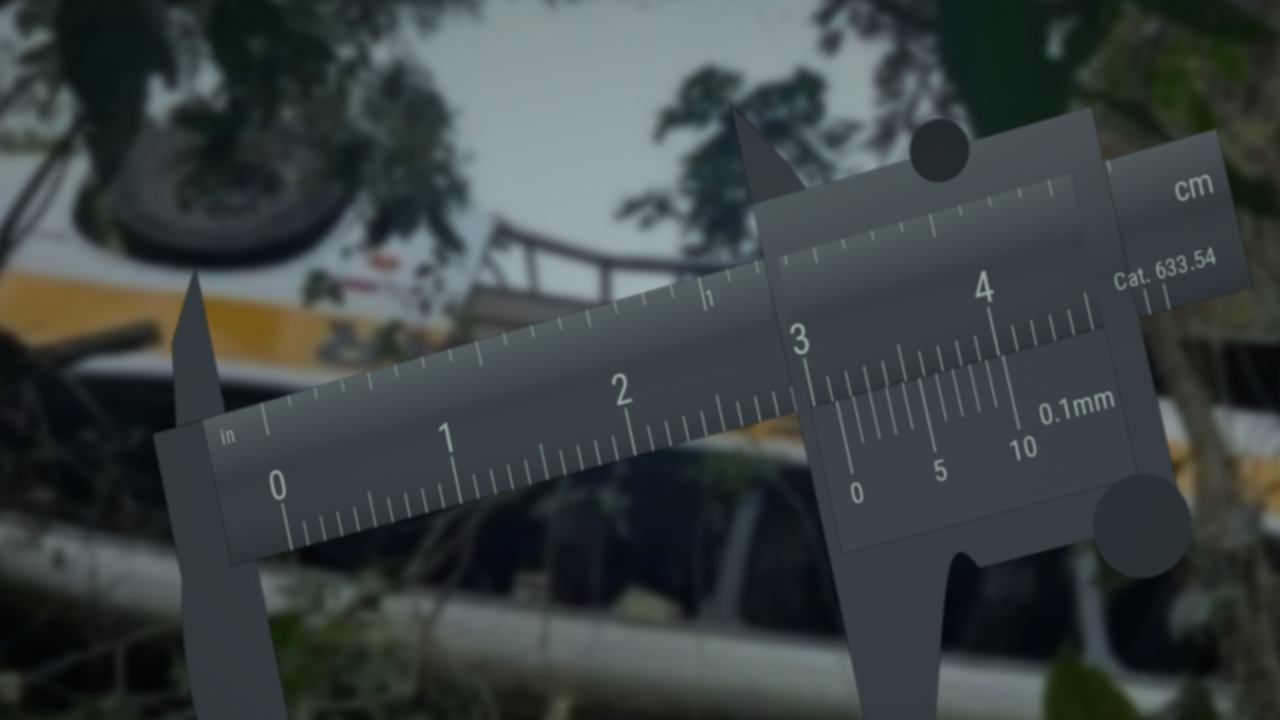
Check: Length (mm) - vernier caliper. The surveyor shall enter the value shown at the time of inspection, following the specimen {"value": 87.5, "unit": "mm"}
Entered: {"value": 31.2, "unit": "mm"}
